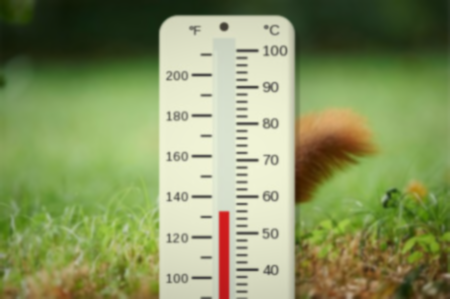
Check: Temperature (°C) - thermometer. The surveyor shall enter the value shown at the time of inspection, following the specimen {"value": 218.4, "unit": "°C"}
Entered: {"value": 56, "unit": "°C"}
